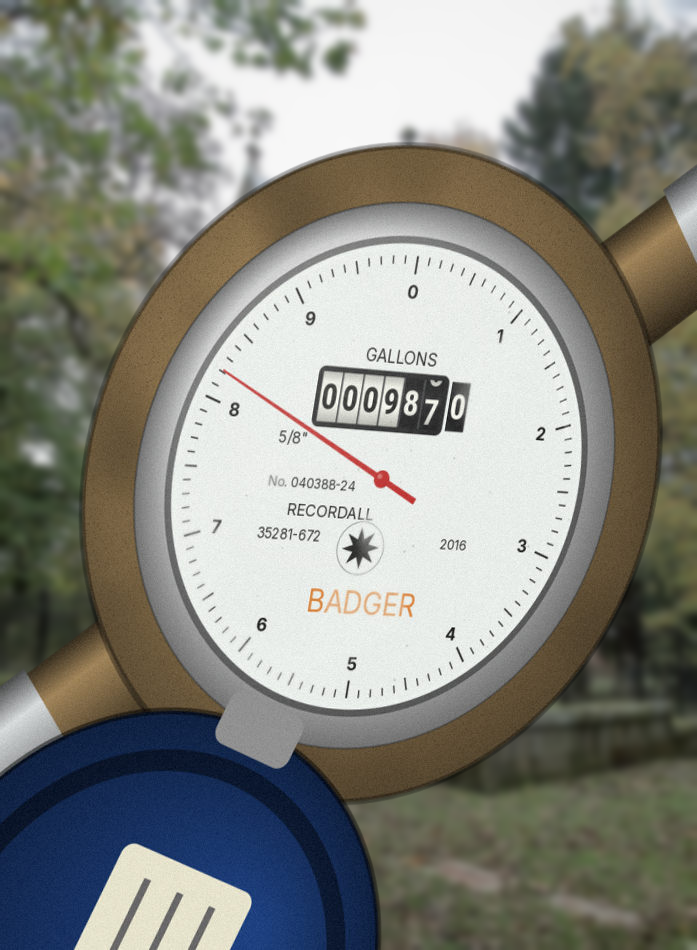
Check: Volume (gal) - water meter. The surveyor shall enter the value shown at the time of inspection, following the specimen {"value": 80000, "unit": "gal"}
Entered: {"value": 9868.2, "unit": "gal"}
